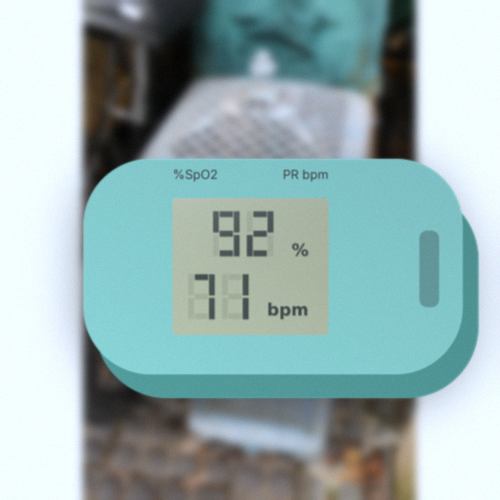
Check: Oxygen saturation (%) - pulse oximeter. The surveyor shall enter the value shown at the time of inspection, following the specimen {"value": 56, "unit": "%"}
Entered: {"value": 92, "unit": "%"}
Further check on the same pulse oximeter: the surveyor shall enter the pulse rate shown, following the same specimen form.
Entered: {"value": 71, "unit": "bpm"}
